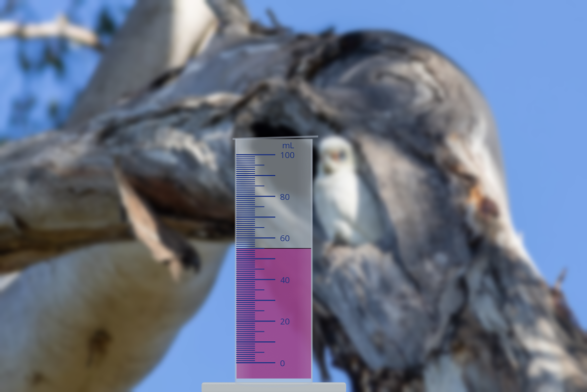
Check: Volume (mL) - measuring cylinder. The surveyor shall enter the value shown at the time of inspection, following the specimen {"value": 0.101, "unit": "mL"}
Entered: {"value": 55, "unit": "mL"}
